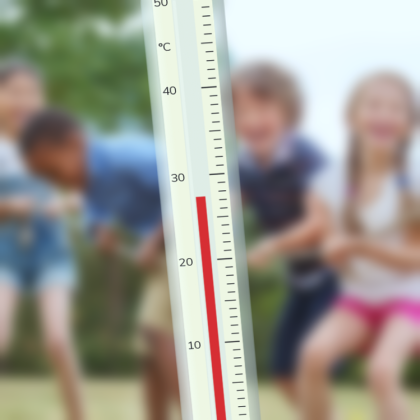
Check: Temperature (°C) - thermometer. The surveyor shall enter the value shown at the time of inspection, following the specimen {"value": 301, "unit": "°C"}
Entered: {"value": 27.5, "unit": "°C"}
